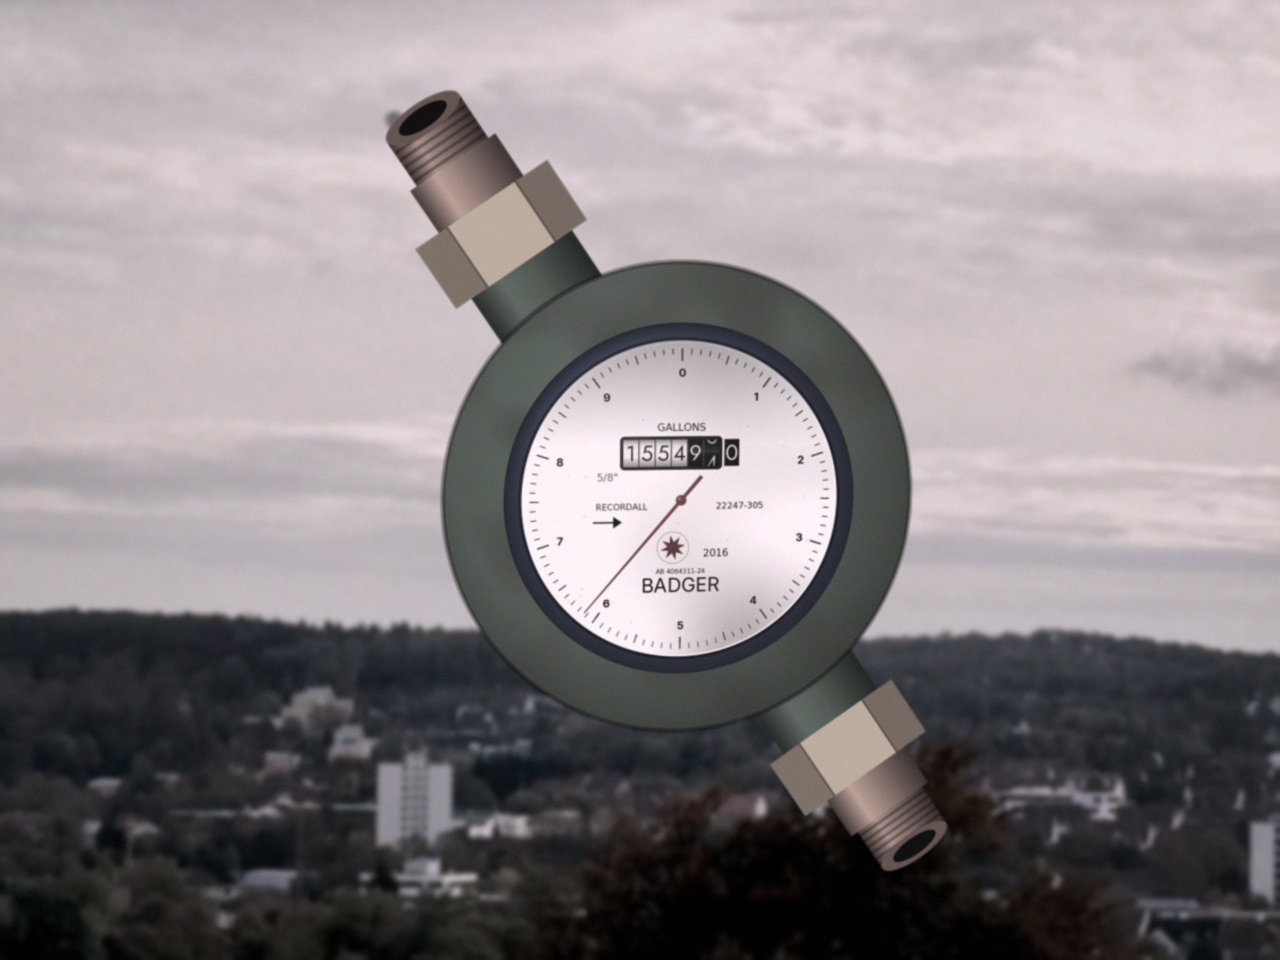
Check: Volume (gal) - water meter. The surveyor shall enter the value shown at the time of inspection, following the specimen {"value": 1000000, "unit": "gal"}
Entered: {"value": 1554936.1, "unit": "gal"}
